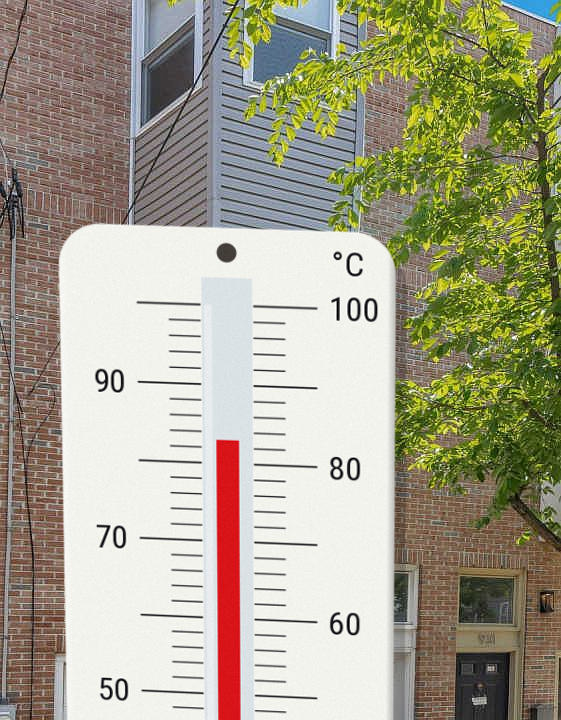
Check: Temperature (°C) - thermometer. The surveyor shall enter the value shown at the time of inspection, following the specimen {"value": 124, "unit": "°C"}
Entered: {"value": 83, "unit": "°C"}
